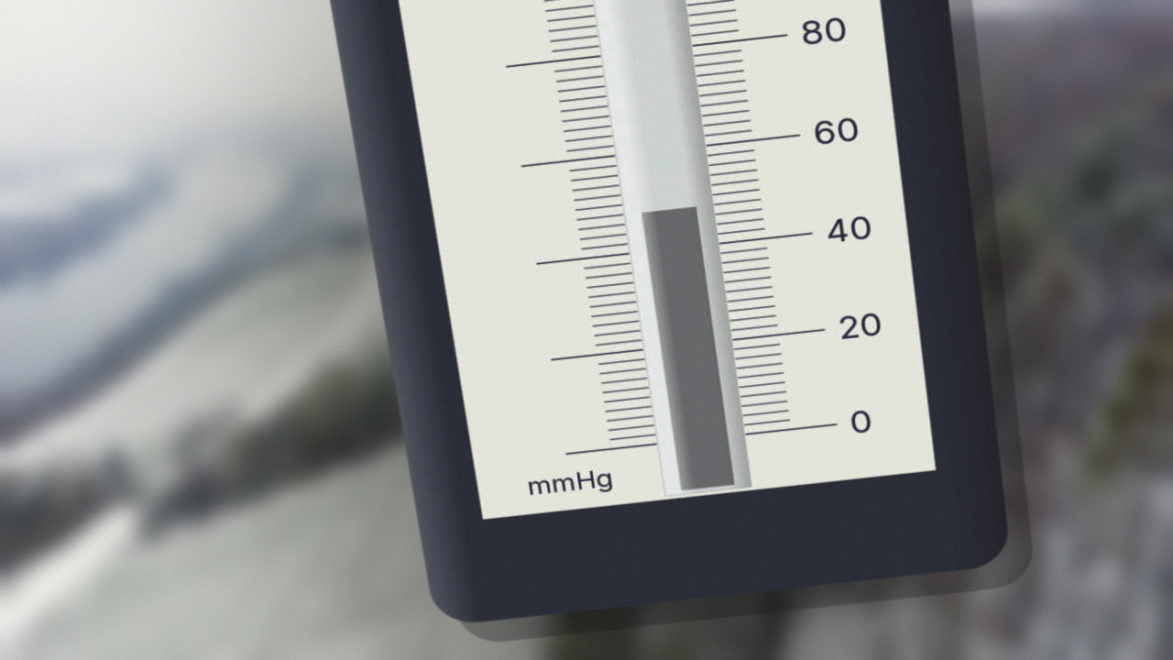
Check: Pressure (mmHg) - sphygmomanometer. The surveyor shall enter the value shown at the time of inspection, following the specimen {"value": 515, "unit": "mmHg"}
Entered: {"value": 48, "unit": "mmHg"}
